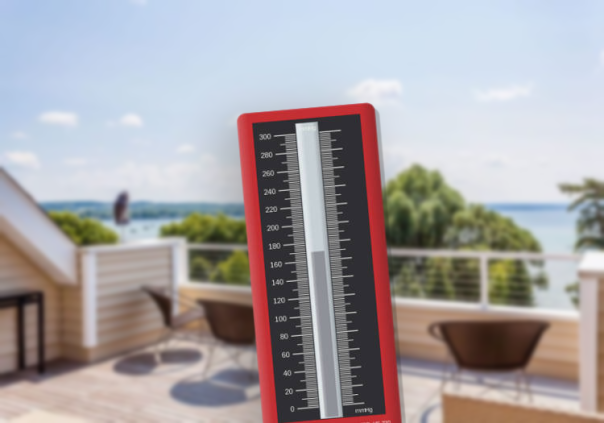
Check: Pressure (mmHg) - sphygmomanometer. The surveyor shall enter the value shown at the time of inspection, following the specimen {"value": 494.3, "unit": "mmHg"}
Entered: {"value": 170, "unit": "mmHg"}
